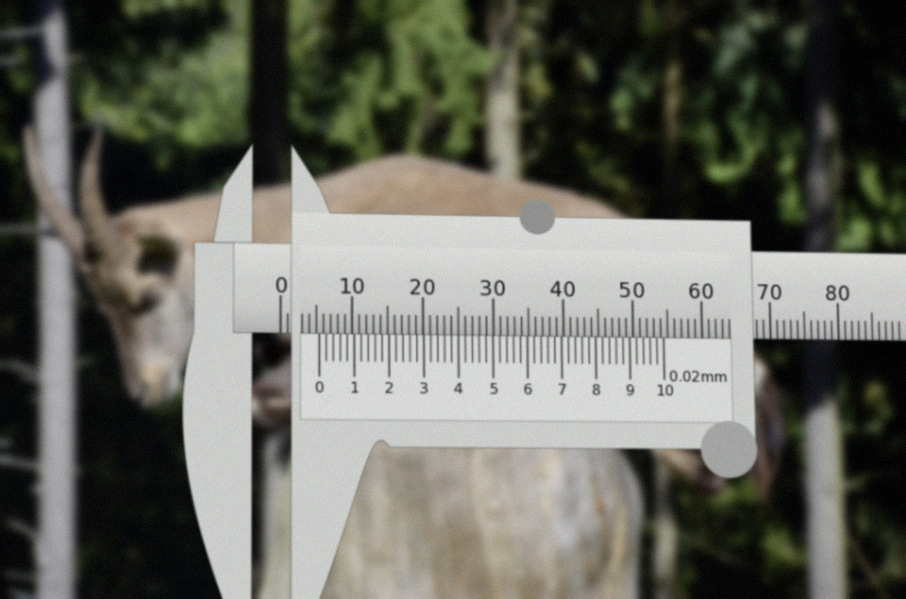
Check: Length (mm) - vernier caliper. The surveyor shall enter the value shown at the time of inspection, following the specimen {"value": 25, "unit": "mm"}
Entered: {"value": 5.4, "unit": "mm"}
